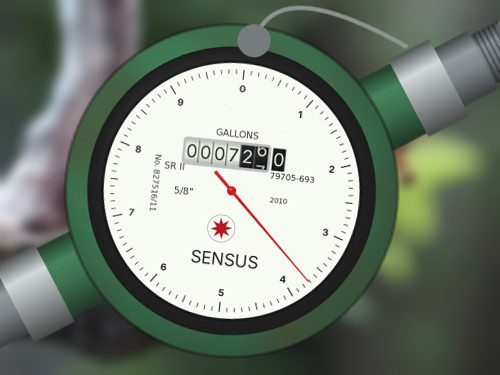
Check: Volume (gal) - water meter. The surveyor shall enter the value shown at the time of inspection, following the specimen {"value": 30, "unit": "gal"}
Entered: {"value": 7263.7, "unit": "gal"}
